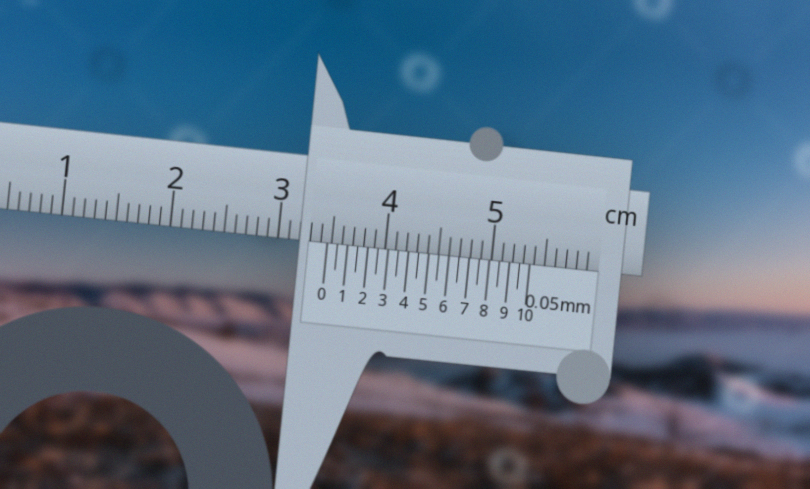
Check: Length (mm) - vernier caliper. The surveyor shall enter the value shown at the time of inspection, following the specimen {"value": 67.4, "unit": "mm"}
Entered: {"value": 34.6, "unit": "mm"}
